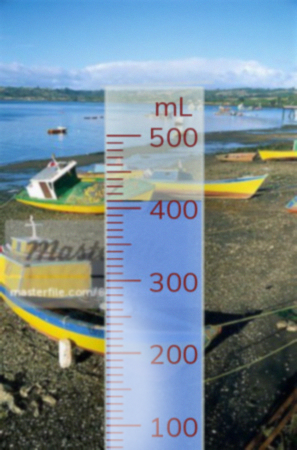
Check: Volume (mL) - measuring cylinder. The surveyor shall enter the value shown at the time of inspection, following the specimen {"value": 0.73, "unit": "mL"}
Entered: {"value": 410, "unit": "mL"}
